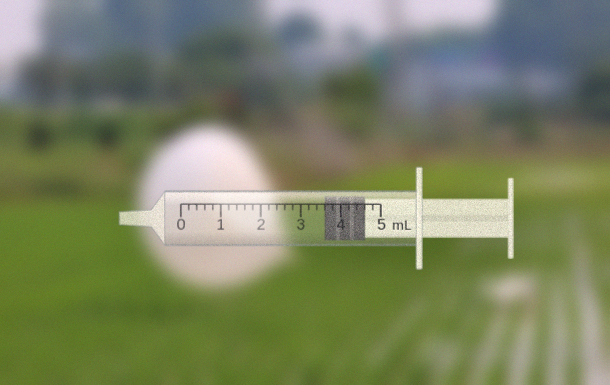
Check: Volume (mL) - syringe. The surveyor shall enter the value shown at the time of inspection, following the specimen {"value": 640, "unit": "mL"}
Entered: {"value": 3.6, "unit": "mL"}
